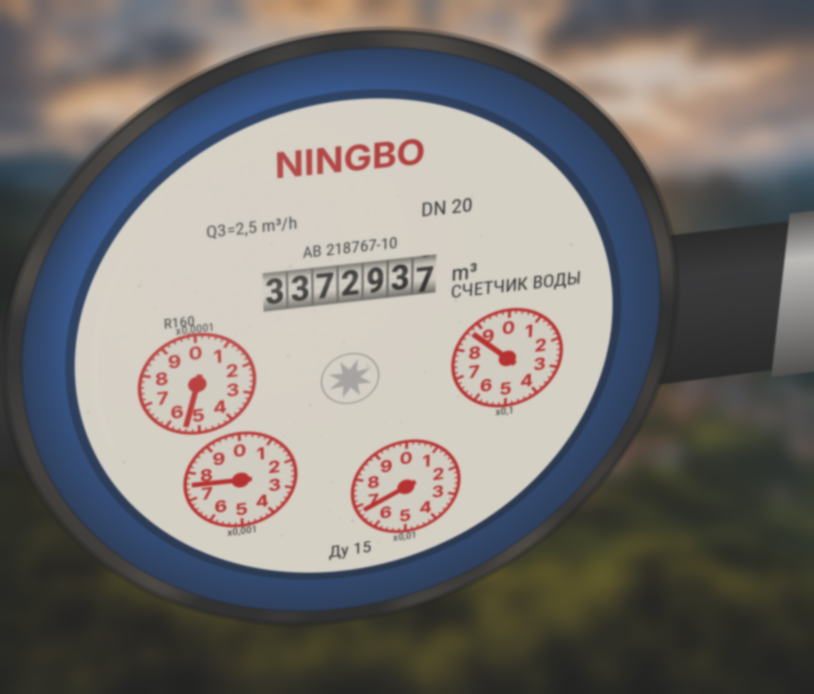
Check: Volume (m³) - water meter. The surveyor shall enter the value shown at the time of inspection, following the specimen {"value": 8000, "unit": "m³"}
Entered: {"value": 3372936.8675, "unit": "m³"}
